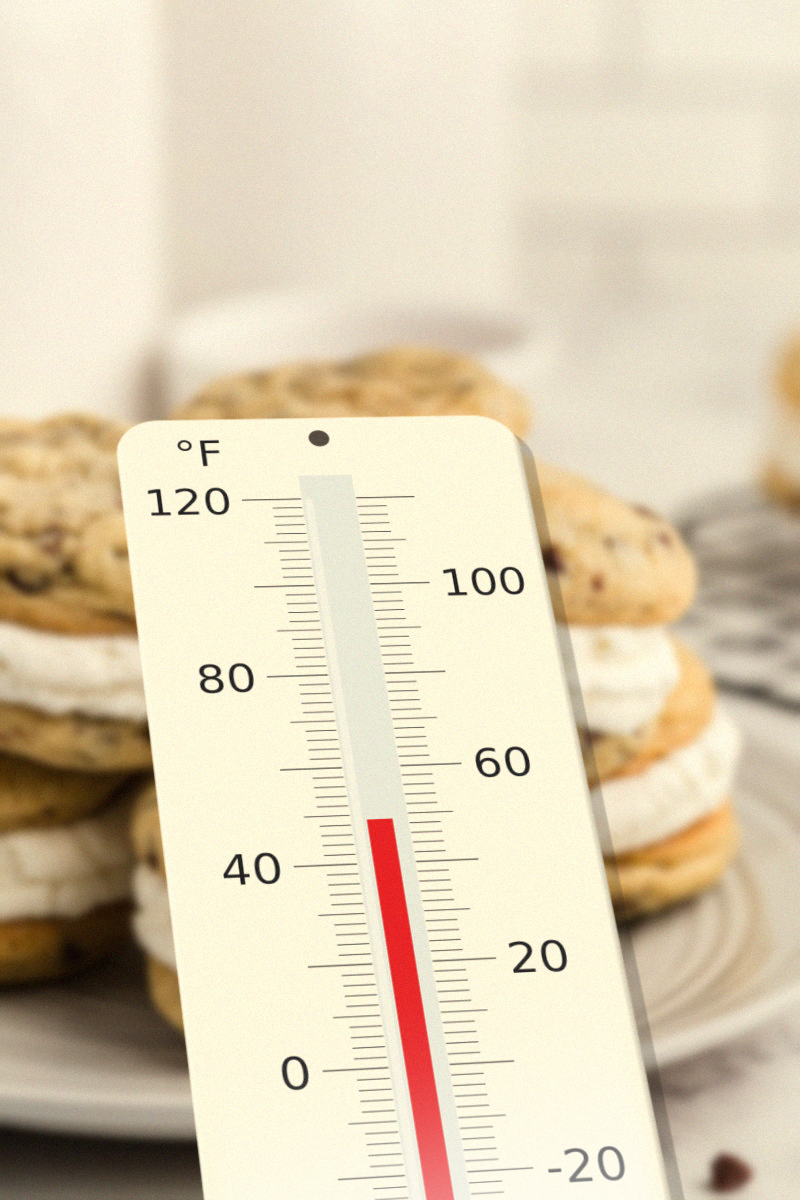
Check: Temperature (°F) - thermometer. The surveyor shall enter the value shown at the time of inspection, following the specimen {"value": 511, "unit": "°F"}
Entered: {"value": 49, "unit": "°F"}
